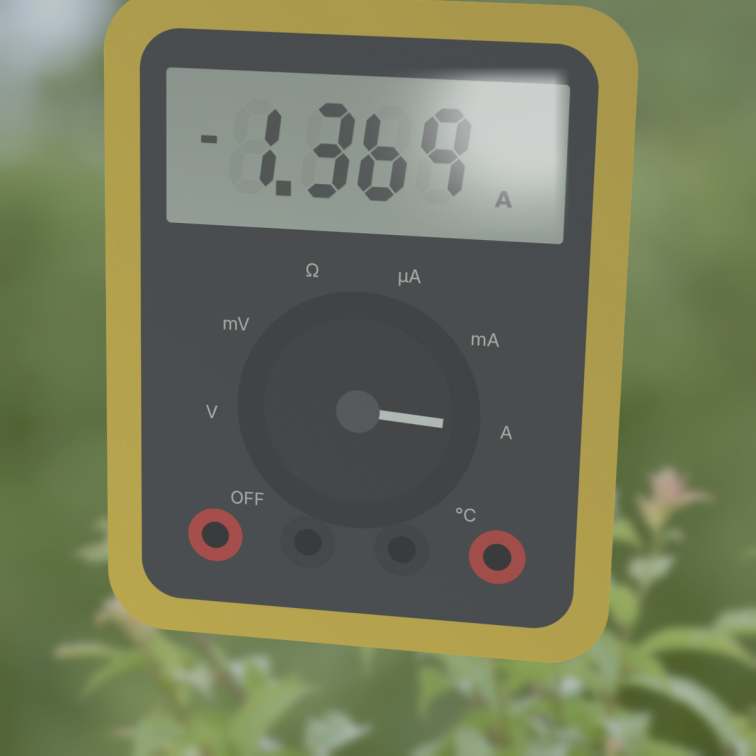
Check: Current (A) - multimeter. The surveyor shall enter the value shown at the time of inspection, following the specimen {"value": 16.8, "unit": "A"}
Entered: {"value": -1.369, "unit": "A"}
